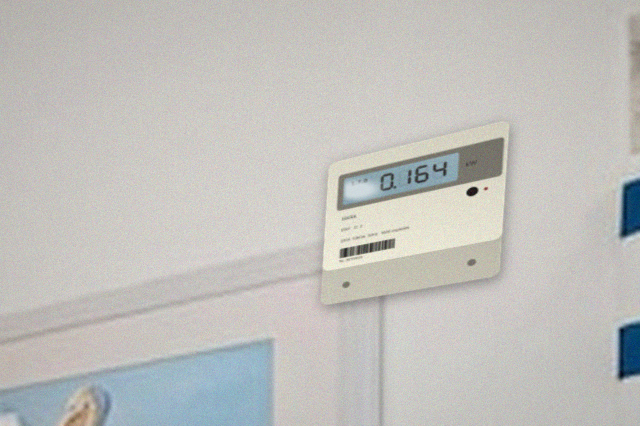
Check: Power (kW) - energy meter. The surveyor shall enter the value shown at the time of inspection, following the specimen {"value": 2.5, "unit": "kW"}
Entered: {"value": 0.164, "unit": "kW"}
